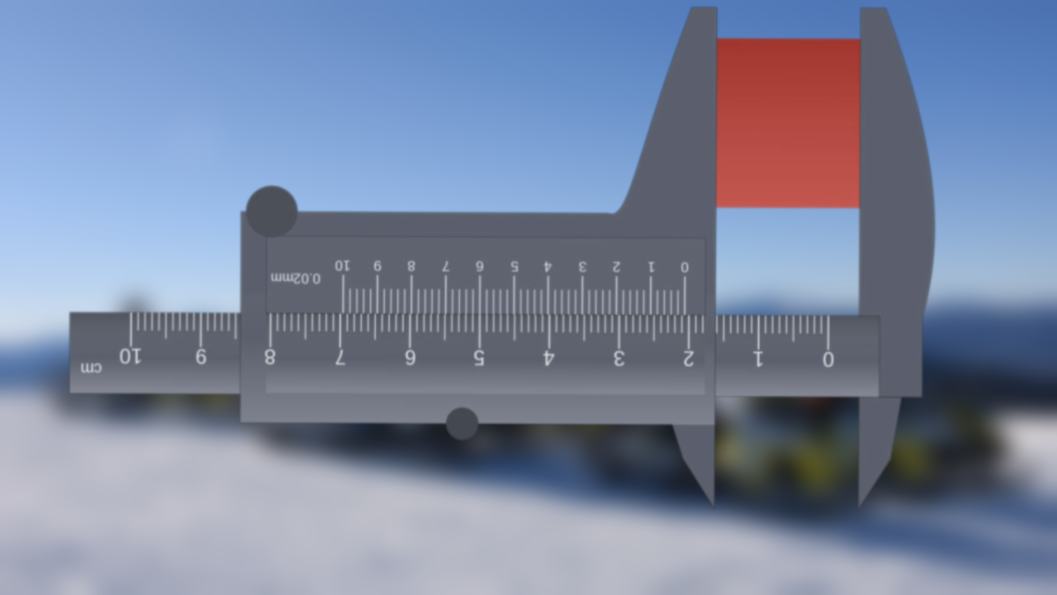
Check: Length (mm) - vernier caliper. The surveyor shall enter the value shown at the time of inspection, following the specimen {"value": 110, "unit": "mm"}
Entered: {"value": 20.6, "unit": "mm"}
